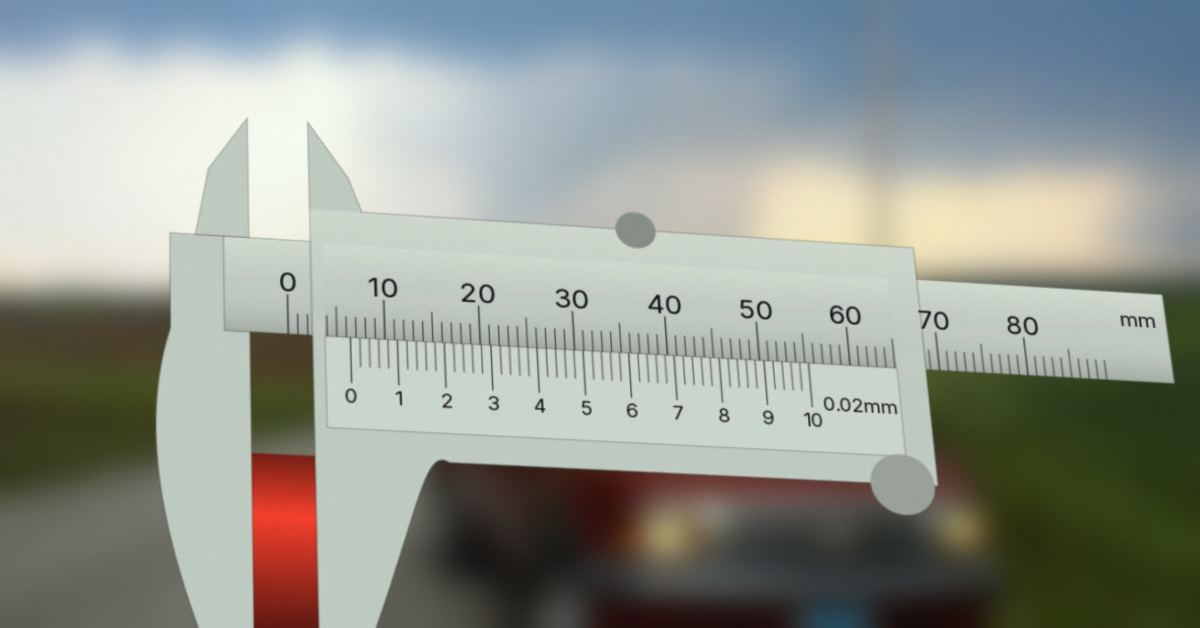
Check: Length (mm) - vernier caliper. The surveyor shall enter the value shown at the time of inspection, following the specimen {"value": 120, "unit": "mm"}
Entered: {"value": 6.4, "unit": "mm"}
